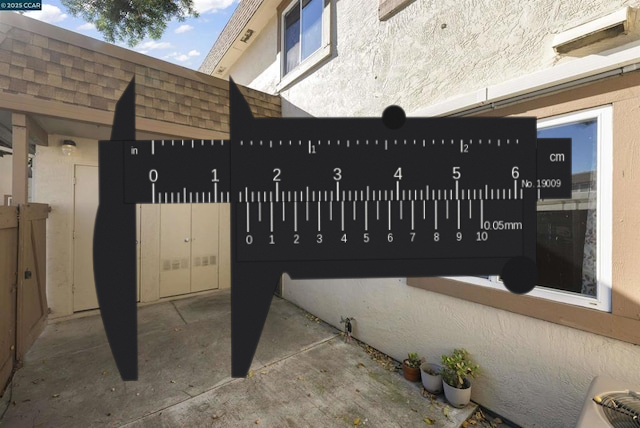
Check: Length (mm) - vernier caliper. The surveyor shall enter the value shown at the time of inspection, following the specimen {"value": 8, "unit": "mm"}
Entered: {"value": 15.2, "unit": "mm"}
